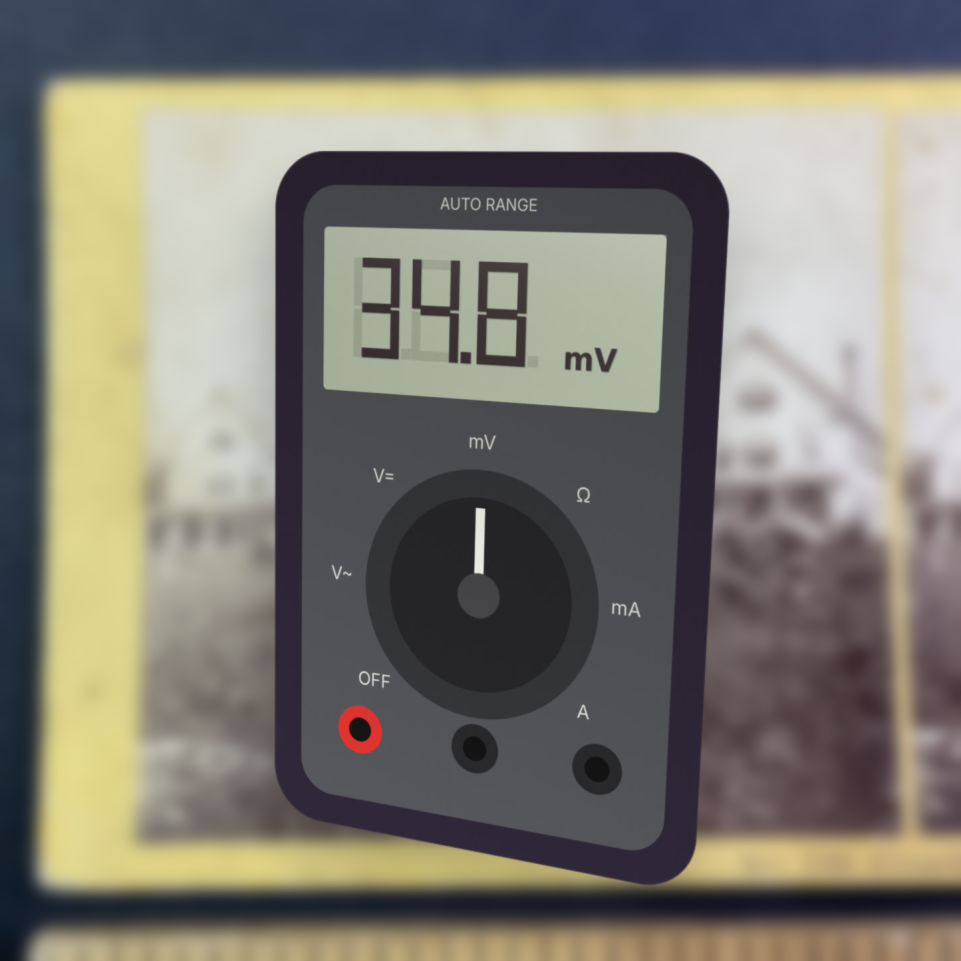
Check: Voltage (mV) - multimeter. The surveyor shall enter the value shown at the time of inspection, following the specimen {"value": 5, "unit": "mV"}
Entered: {"value": 34.8, "unit": "mV"}
